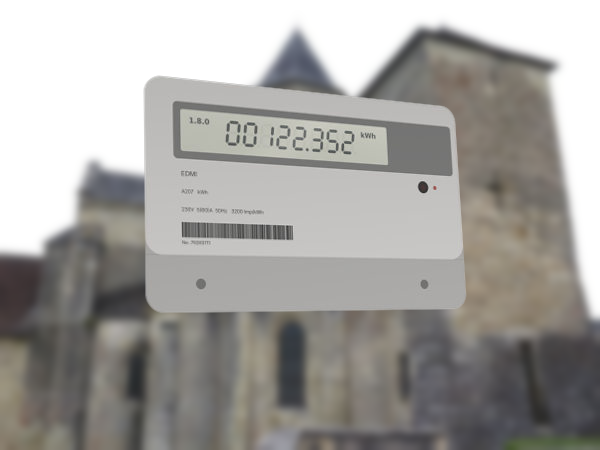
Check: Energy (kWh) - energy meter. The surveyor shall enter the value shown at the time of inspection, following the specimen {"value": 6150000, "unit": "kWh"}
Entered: {"value": 122.352, "unit": "kWh"}
